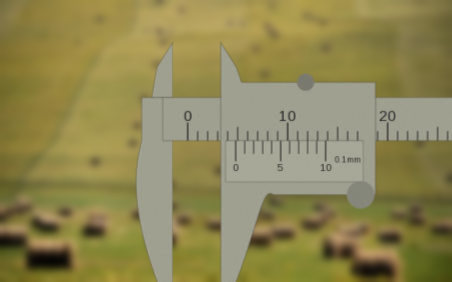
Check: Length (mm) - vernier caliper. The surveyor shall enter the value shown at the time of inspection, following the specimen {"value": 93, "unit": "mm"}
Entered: {"value": 4.8, "unit": "mm"}
